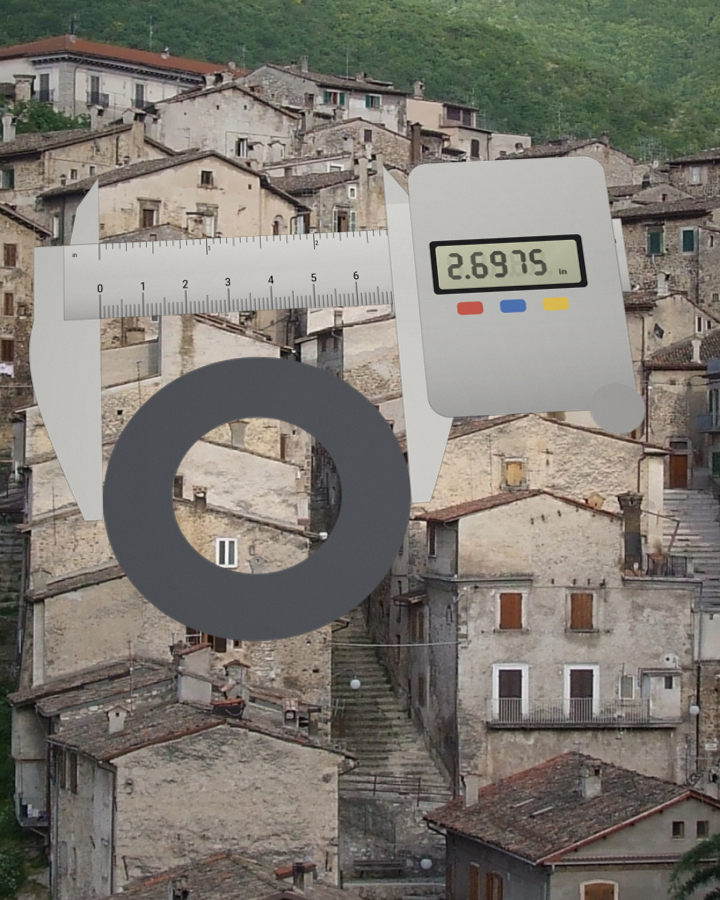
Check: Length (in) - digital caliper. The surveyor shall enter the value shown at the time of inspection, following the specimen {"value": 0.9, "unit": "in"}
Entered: {"value": 2.6975, "unit": "in"}
